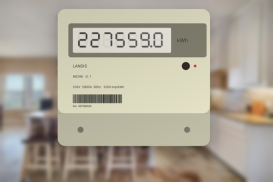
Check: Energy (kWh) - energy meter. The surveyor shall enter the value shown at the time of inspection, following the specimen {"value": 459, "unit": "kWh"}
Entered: {"value": 227559.0, "unit": "kWh"}
